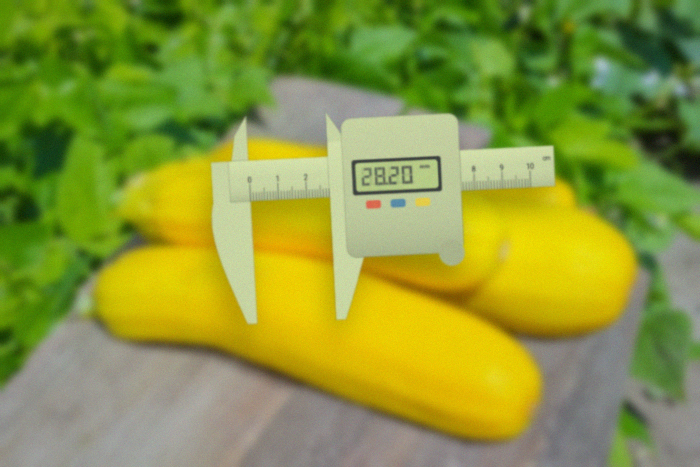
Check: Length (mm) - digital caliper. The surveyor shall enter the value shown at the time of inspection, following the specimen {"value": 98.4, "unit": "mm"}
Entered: {"value": 28.20, "unit": "mm"}
